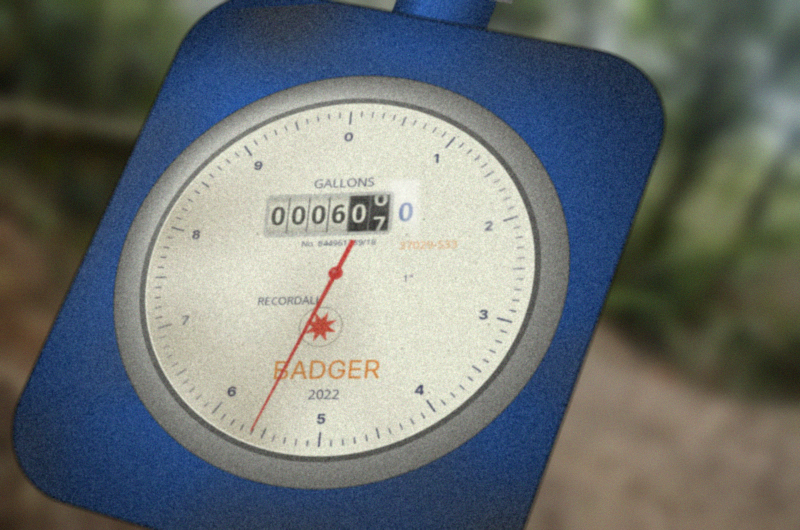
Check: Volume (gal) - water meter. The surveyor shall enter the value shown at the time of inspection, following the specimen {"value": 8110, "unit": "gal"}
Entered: {"value": 6065.6, "unit": "gal"}
